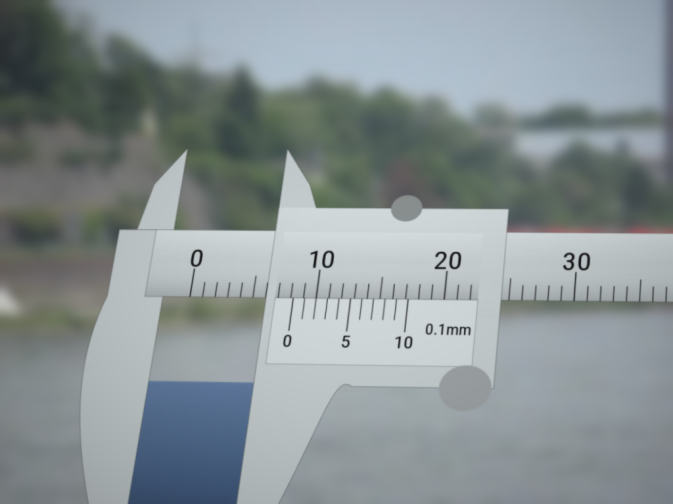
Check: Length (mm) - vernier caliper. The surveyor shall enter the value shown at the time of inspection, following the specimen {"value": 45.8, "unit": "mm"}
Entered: {"value": 8.2, "unit": "mm"}
